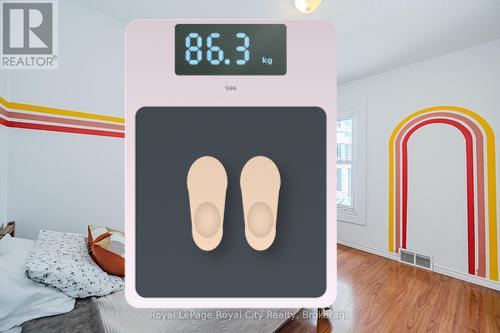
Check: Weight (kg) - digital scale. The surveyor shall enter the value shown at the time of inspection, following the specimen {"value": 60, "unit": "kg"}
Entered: {"value": 86.3, "unit": "kg"}
